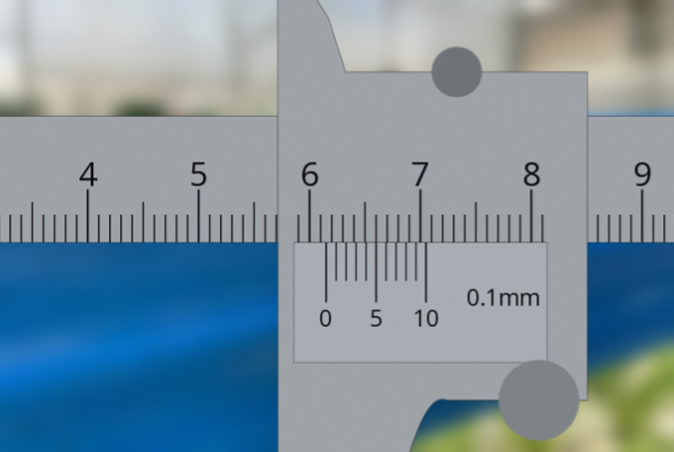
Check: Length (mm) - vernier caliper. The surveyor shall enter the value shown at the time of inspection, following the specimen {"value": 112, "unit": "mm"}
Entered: {"value": 61.5, "unit": "mm"}
